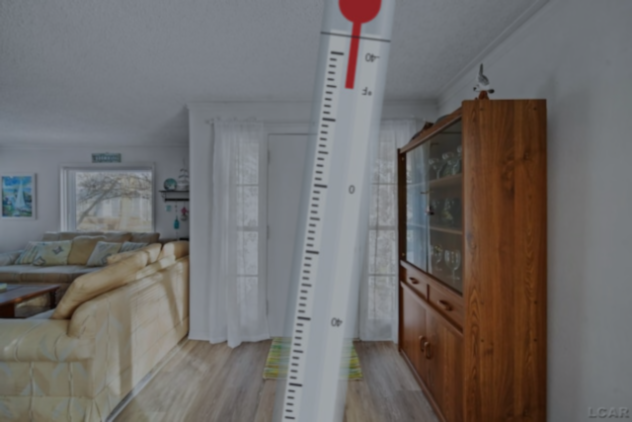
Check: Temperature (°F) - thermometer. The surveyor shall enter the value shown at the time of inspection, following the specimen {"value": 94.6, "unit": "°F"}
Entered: {"value": -30, "unit": "°F"}
